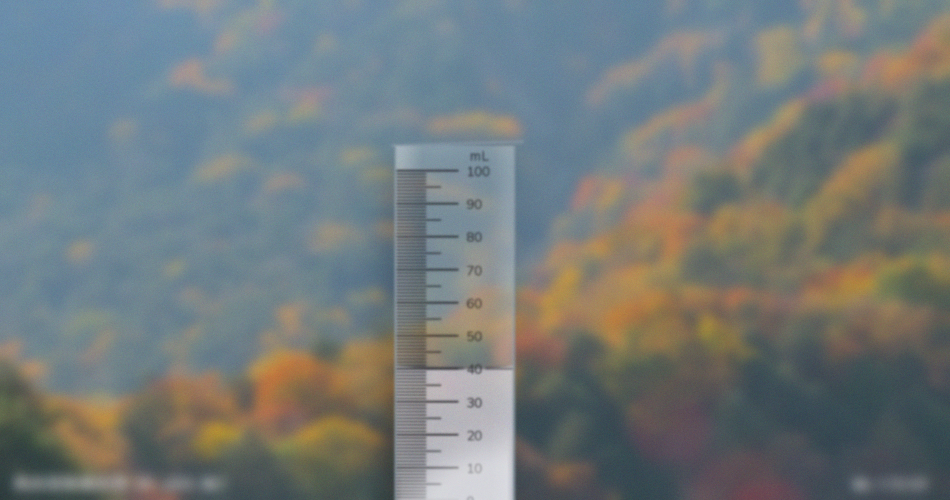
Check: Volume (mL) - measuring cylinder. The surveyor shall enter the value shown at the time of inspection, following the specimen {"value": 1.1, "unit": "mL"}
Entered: {"value": 40, "unit": "mL"}
